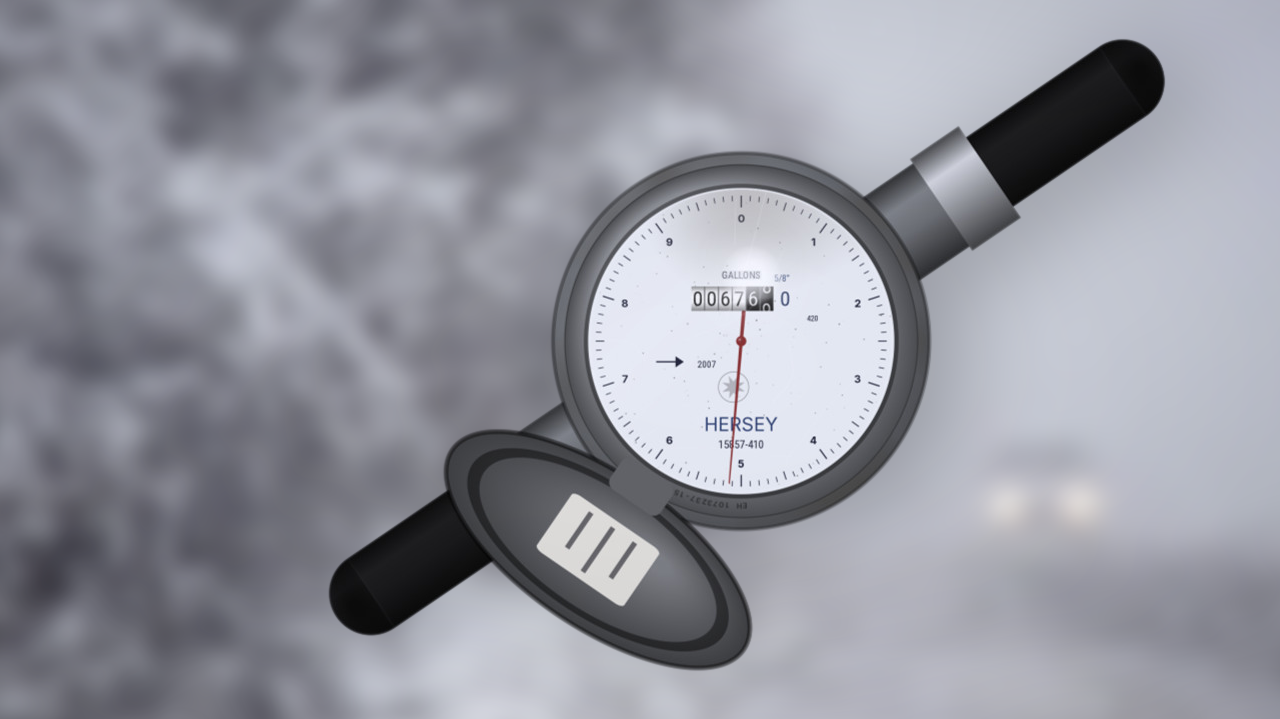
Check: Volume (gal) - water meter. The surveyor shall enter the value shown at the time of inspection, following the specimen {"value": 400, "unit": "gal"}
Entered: {"value": 67685.1, "unit": "gal"}
